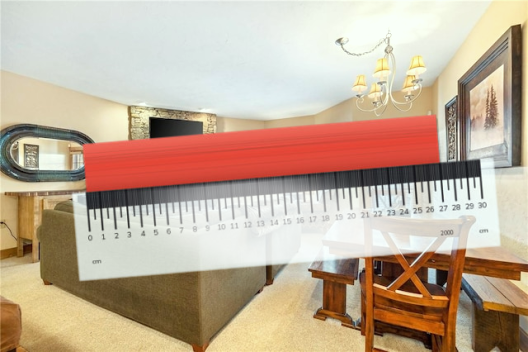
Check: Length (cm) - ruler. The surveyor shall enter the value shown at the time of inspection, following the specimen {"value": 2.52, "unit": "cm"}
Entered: {"value": 27, "unit": "cm"}
